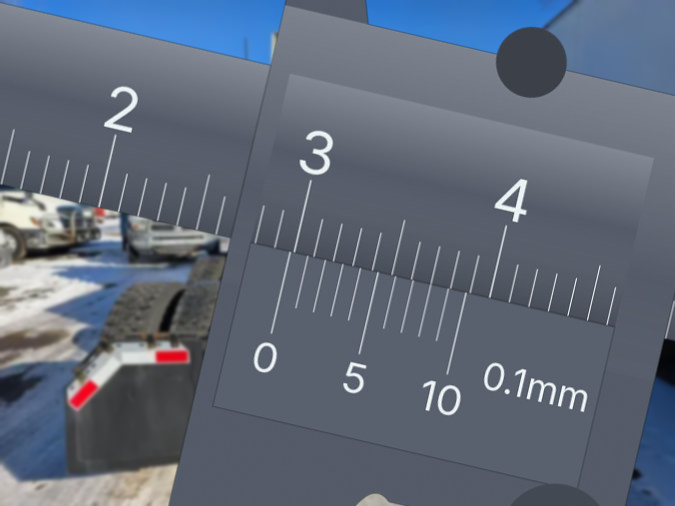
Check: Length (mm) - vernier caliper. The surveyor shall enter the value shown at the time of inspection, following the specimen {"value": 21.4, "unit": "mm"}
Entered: {"value": 29.8, "unit": "mm"}
